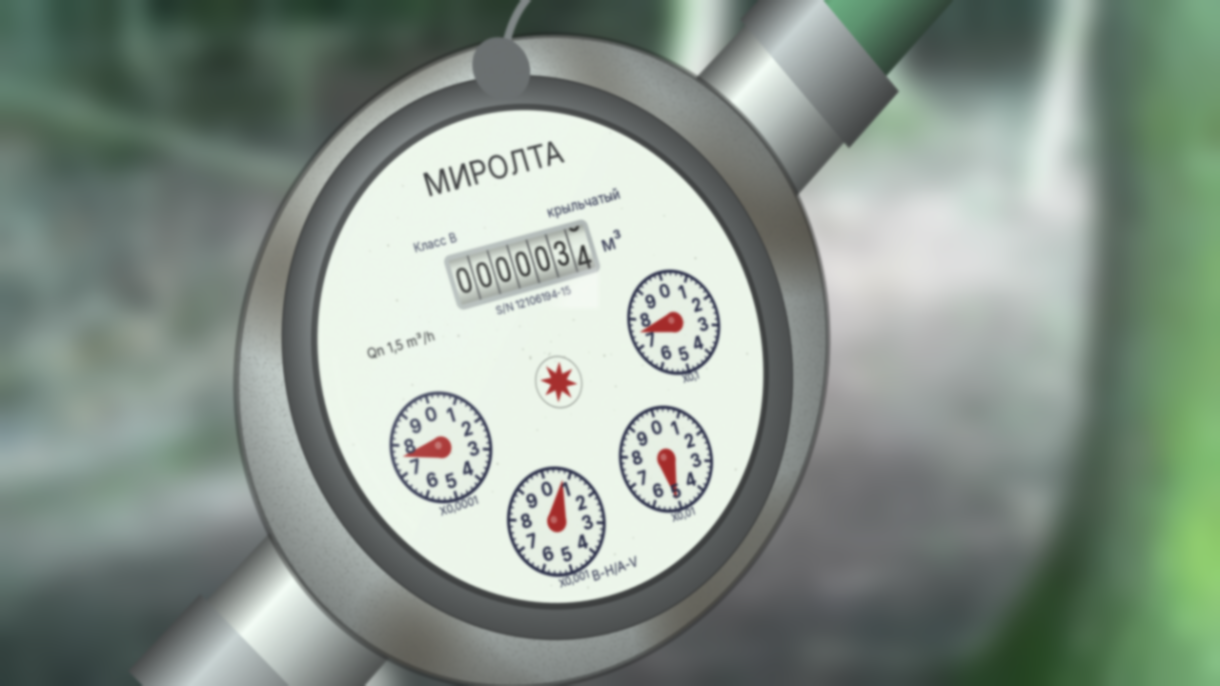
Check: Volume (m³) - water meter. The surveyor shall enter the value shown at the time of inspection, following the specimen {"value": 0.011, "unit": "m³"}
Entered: {"value": 33.7507, "unit": "m³"}
